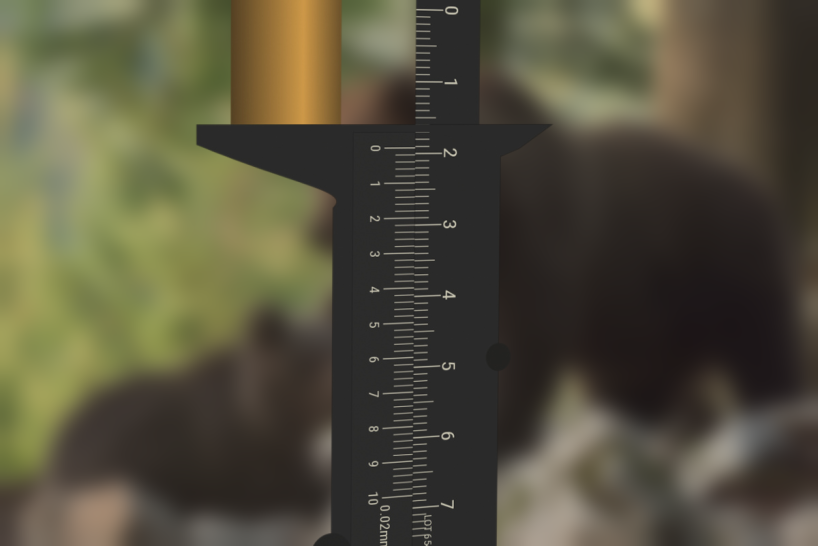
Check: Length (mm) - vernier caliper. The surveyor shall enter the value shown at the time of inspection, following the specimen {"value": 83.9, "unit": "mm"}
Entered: {"value": 19.2, "unit": "mm"}
